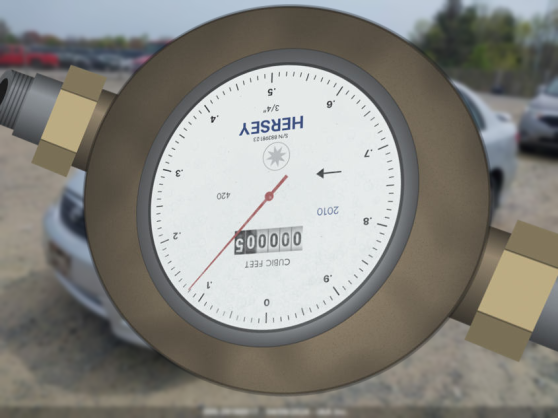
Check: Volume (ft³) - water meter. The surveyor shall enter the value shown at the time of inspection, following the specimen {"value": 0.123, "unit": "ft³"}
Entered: {"value": 5.12, "unit": "ft³"}
